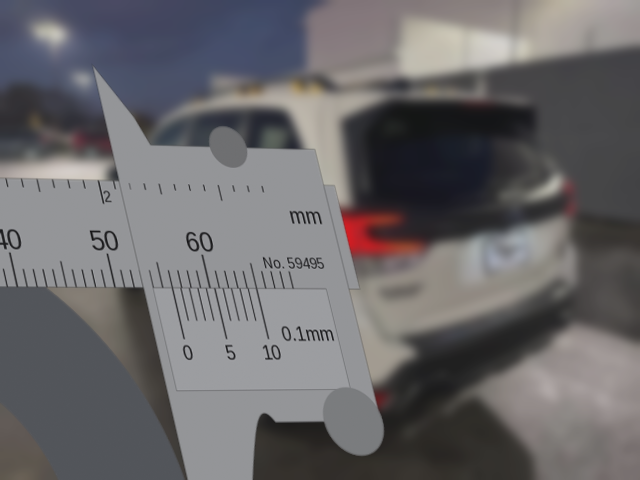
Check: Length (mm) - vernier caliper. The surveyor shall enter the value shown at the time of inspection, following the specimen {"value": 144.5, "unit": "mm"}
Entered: {"value": 56.0, "unit": "mm"}
